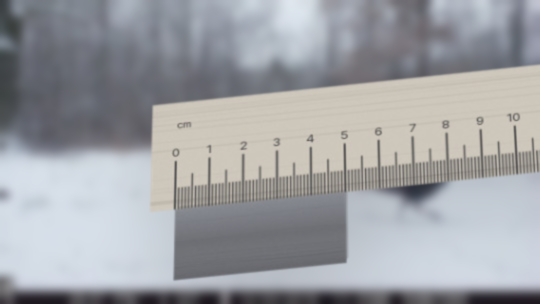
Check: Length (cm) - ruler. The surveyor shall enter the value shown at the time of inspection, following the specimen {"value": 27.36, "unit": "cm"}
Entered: {"value": 5, "unit": "cm"}
